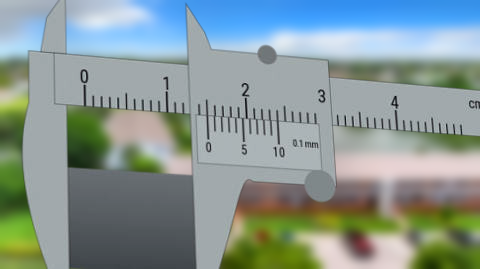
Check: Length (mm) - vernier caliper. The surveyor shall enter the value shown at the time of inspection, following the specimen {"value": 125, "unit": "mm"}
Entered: {"value": 15.0, "unit": "mm"}
